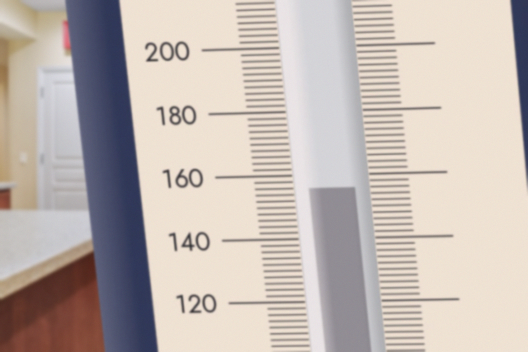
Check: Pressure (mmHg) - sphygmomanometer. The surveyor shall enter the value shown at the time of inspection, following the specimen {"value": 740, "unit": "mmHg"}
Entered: {"value": 156, "unit": "mmHg"}
